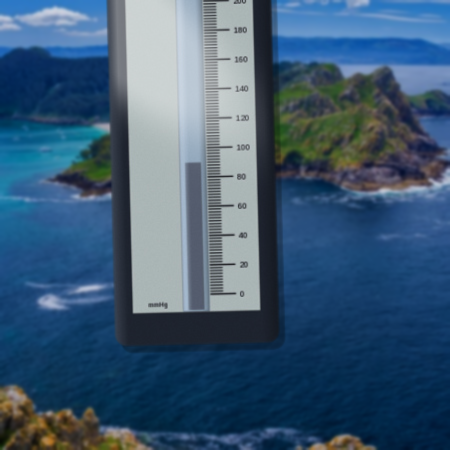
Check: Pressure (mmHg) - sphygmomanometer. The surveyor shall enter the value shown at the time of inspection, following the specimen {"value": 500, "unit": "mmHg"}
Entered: {"value": 90, "unit": "mmHg"}
